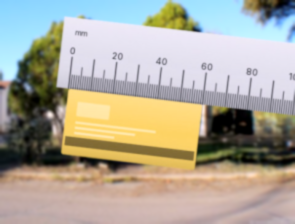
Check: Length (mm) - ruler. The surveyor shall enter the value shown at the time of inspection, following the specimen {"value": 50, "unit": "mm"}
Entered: {"value": 60, "unit": "mm"}
